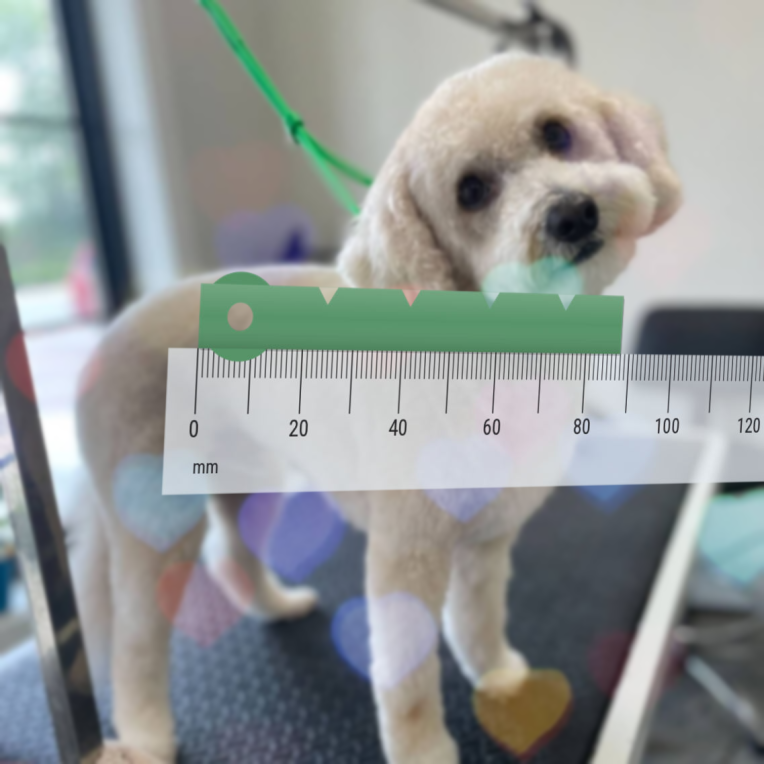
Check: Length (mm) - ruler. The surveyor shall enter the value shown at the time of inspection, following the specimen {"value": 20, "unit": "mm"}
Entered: {"value": 88, "unit": "mm"}
